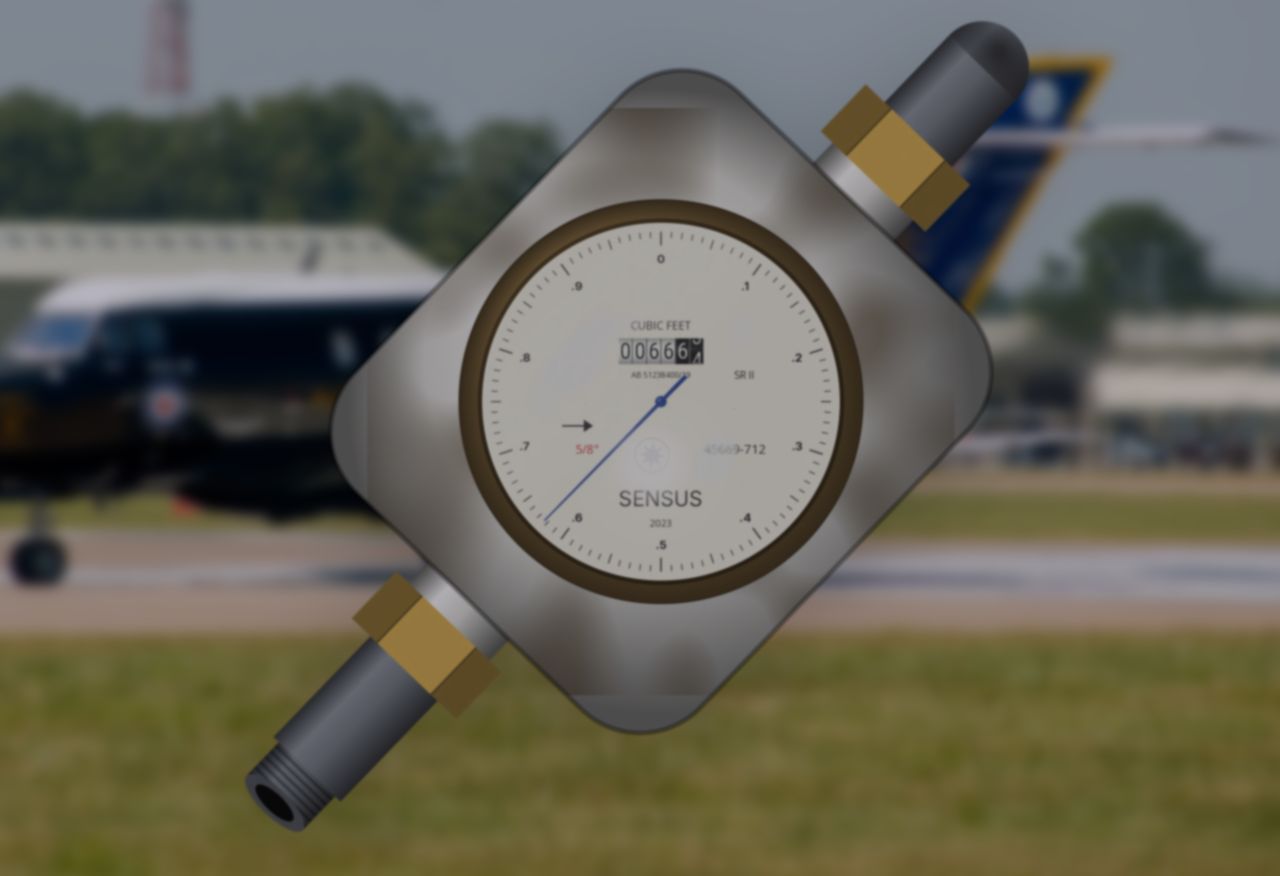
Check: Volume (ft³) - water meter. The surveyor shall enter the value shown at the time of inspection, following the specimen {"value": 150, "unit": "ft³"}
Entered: {"value": 6663.62, "unit": "ft³"}
